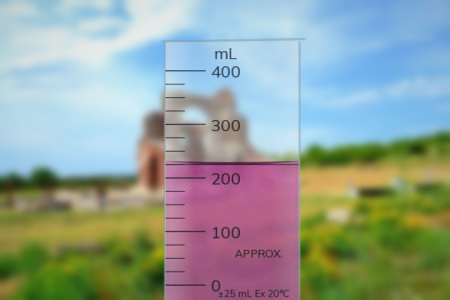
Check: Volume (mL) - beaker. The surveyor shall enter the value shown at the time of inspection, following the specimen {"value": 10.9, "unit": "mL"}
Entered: {"value": 225, "unit": "mL"}
